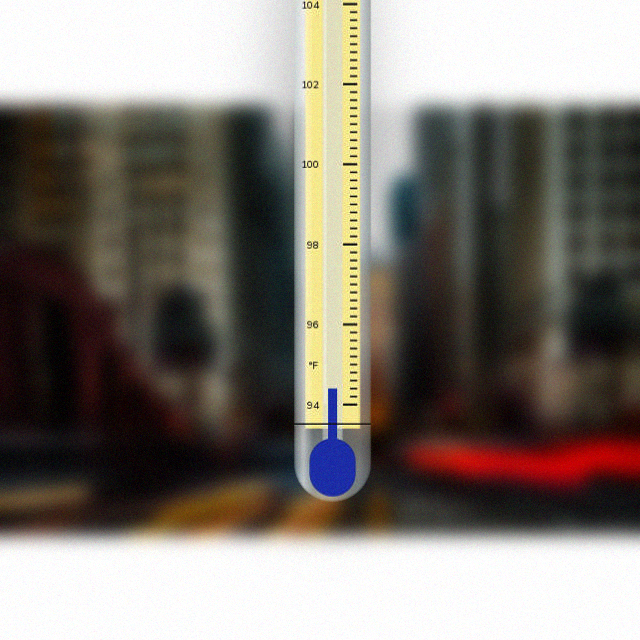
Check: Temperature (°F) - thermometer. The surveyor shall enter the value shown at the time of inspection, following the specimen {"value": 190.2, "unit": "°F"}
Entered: {"value": 94.4, "unit": "°F"}
